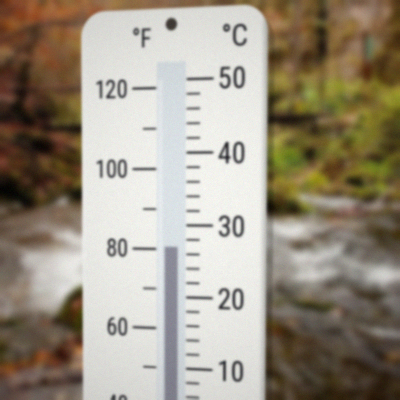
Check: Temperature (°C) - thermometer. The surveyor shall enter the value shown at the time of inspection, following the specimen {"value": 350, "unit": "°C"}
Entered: {"value": 27, "unit": "°C"}
